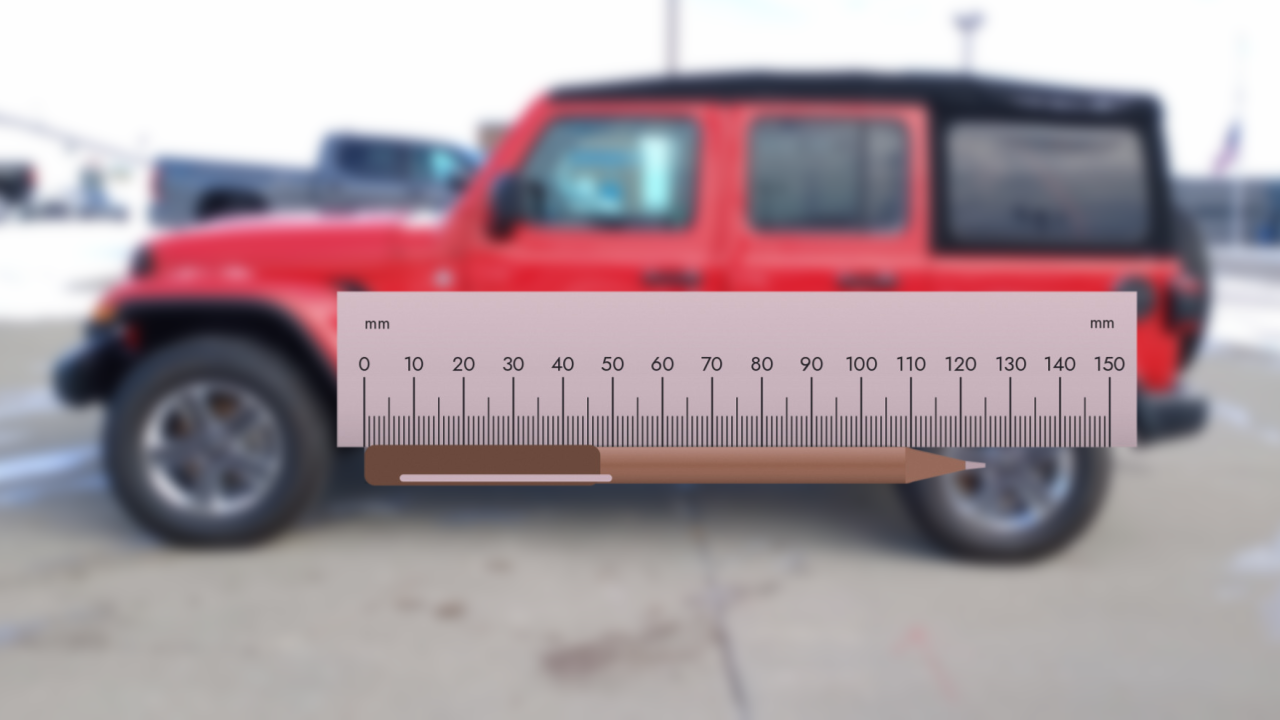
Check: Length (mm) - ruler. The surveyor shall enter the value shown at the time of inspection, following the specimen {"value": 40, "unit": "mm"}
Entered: {"value": 125, "unit": "mm"}
